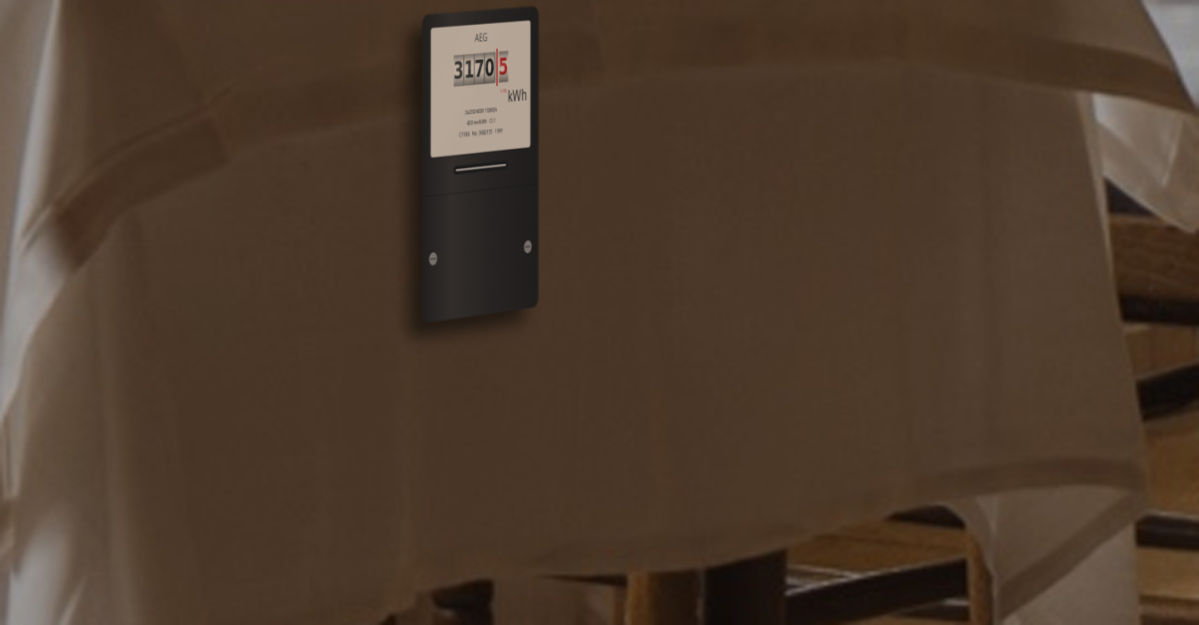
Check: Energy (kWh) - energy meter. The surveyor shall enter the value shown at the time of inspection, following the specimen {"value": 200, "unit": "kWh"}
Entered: {"value": 3170.5, "unit": "kWh"}
